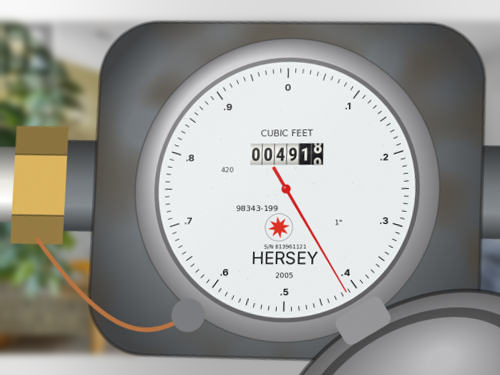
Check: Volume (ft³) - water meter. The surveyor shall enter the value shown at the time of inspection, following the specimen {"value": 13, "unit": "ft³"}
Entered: {"value": 4918.41, "unit": "ft³"}
